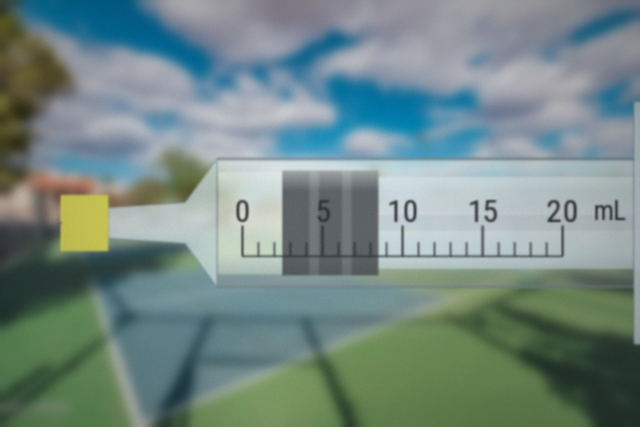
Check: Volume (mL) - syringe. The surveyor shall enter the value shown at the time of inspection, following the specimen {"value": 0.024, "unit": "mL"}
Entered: {"value": 2.5, "unit": "mL"}
